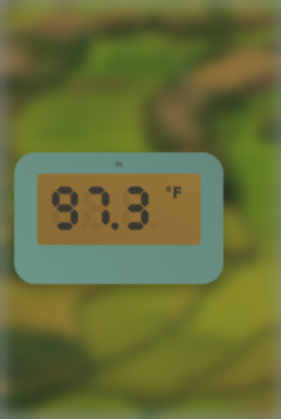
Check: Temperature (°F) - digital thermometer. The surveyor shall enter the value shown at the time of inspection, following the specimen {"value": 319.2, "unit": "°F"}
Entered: {"value": 97.3, "unit": "°F"}
